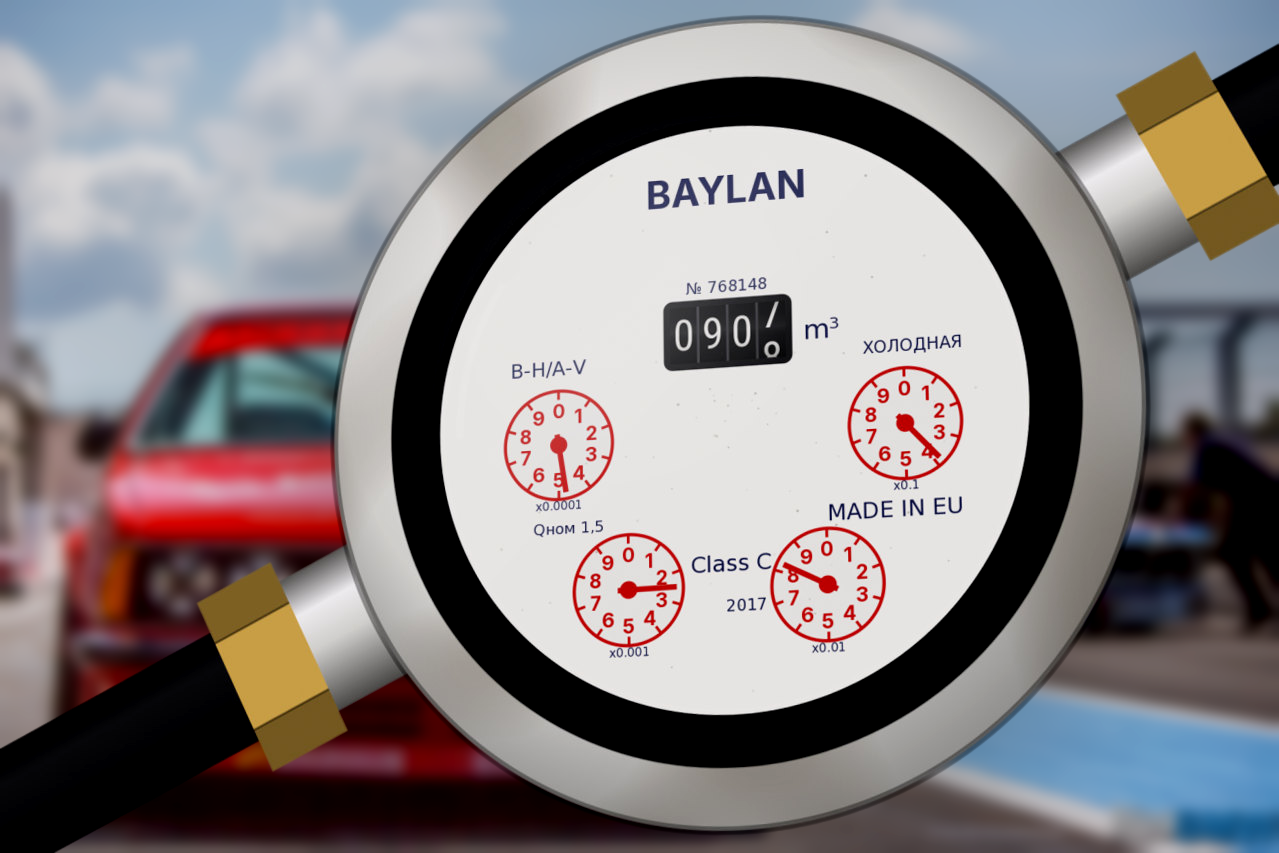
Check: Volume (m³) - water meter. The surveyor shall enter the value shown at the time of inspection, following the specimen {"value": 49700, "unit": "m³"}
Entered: {"value": 907.3824, "unit": "m³"}
